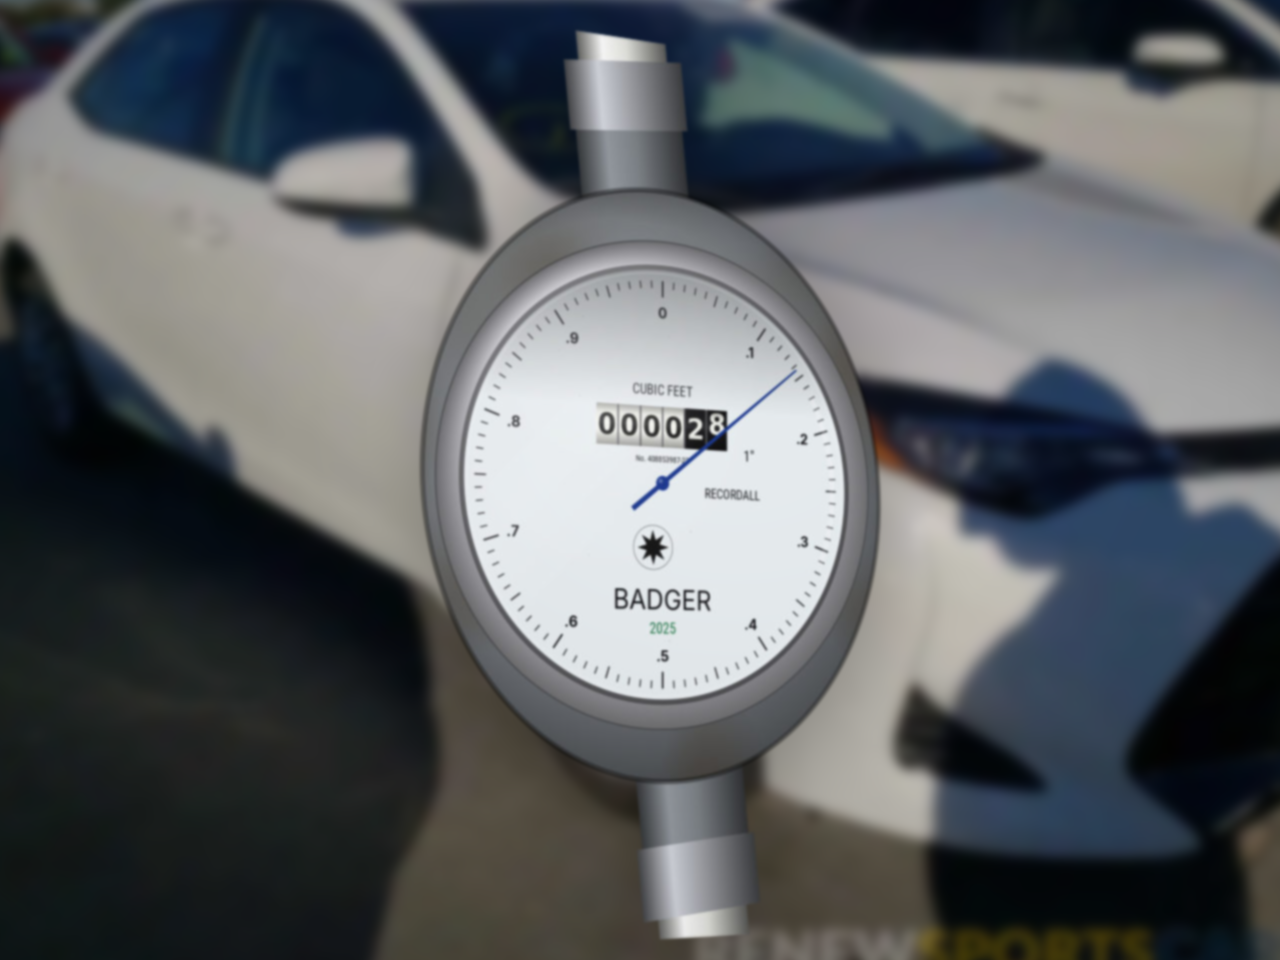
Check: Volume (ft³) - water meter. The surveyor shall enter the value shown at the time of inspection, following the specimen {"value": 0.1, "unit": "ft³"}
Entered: {"value": 28.14, "unit": "ft³"}
